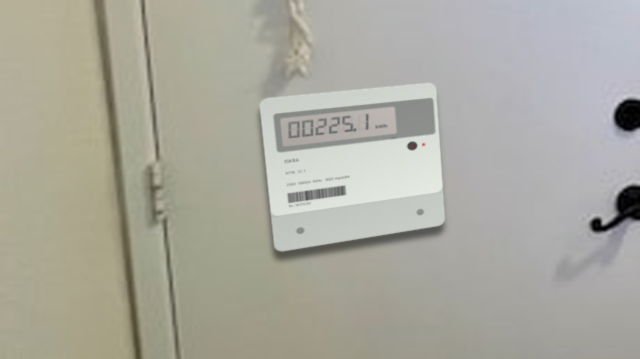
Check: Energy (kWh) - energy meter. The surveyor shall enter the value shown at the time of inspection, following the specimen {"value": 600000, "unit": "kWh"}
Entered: {"value": 225.1, "unit": "kWh"}
